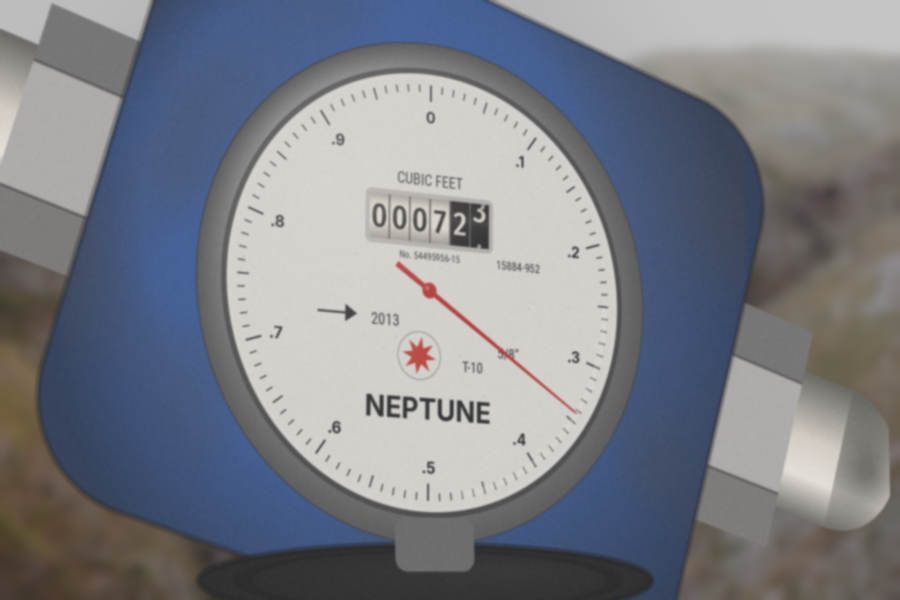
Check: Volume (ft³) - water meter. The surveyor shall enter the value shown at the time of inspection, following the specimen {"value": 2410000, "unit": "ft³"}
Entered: {"value": 723.34, "unit": "ft³"}
